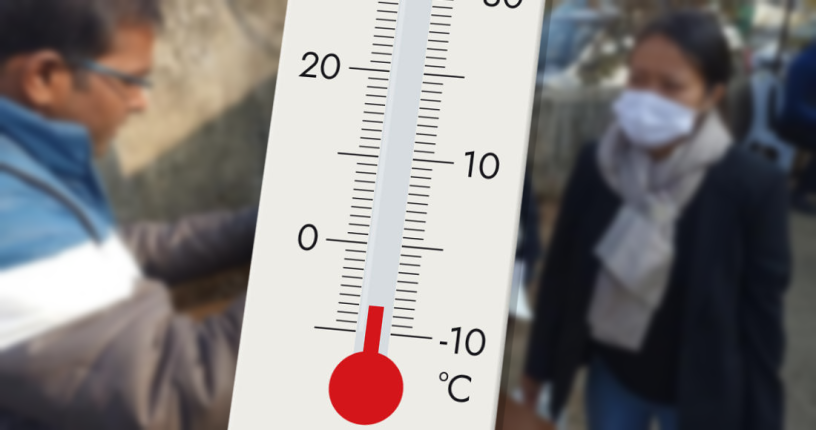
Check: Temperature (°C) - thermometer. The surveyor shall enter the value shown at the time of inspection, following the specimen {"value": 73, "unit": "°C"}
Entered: {"value": -7, "unit": "°C"}
